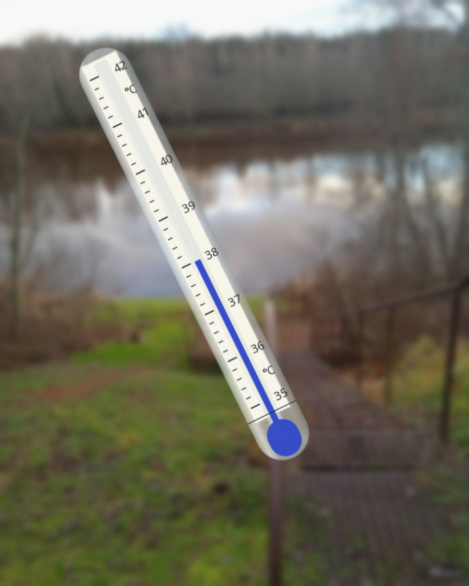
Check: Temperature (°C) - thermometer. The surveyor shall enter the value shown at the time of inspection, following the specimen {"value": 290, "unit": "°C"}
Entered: {"value": 38, "unit": "°C"}
